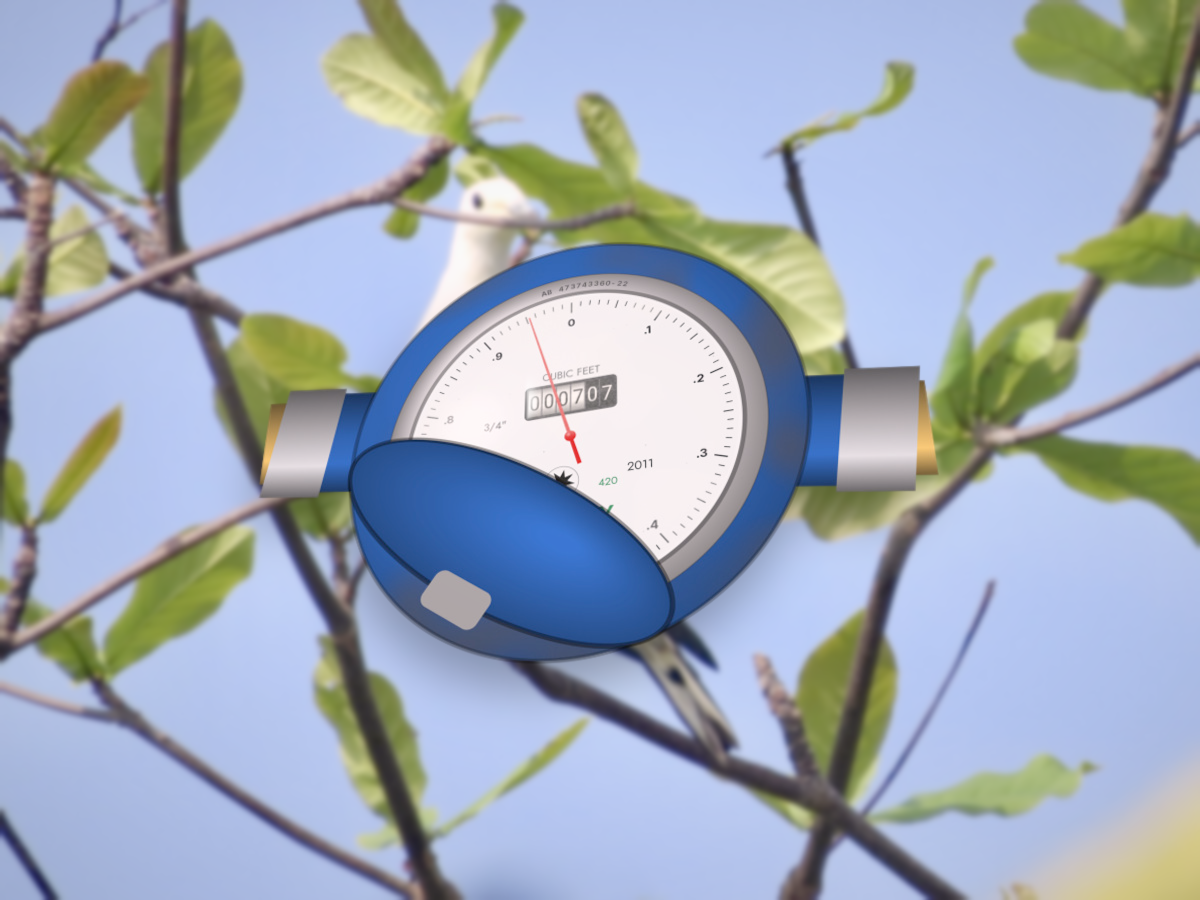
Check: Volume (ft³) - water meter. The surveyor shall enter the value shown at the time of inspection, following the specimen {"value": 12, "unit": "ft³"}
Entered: {"value": 706.95, "unit": "ft³"}
